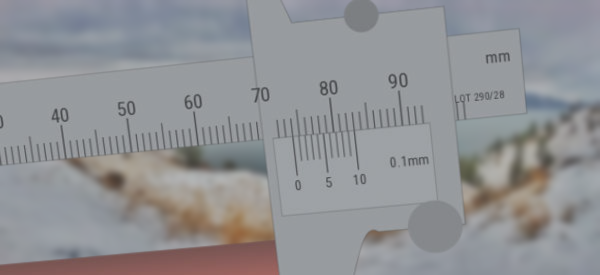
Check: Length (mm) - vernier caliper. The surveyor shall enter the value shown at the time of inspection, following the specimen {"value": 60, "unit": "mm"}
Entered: {"value": 74.0, "unit": "mm"}
